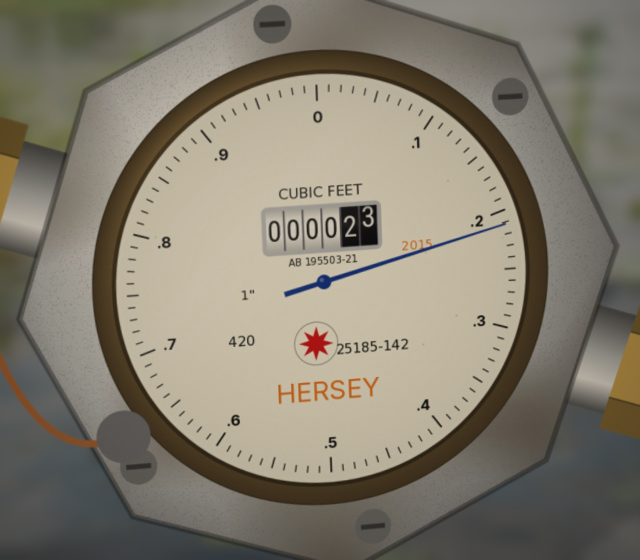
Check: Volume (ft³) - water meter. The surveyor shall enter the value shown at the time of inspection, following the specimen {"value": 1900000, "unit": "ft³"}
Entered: {"value": 23.21, "unit": "ft³"}
